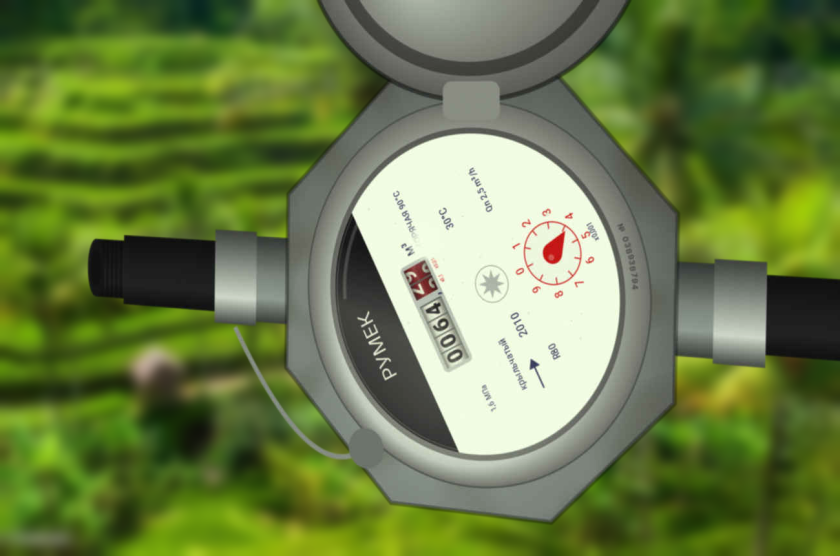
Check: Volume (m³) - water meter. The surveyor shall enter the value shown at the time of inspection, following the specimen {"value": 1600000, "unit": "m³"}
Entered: {"value": 64.294, "unit": "m³"}
